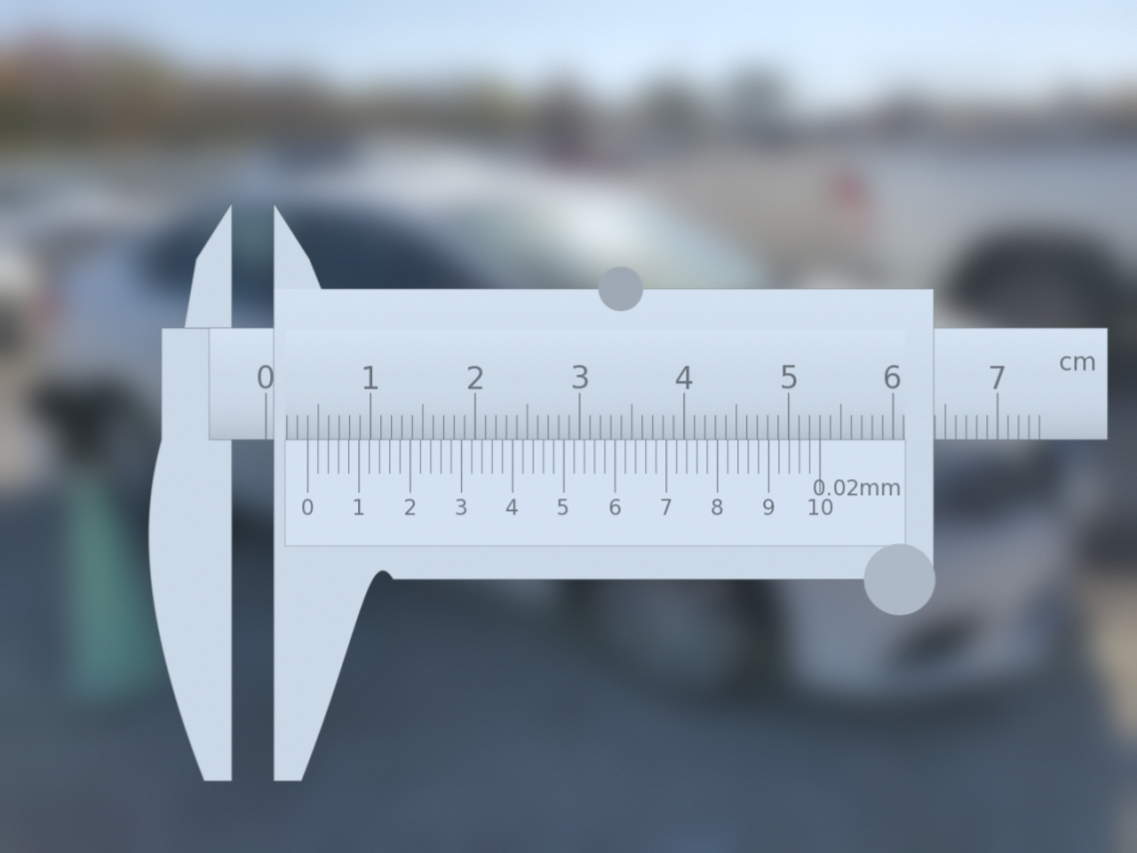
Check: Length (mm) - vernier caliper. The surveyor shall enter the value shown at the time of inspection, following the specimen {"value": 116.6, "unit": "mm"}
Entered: {"value": 4.0, "unit": "mm"}
